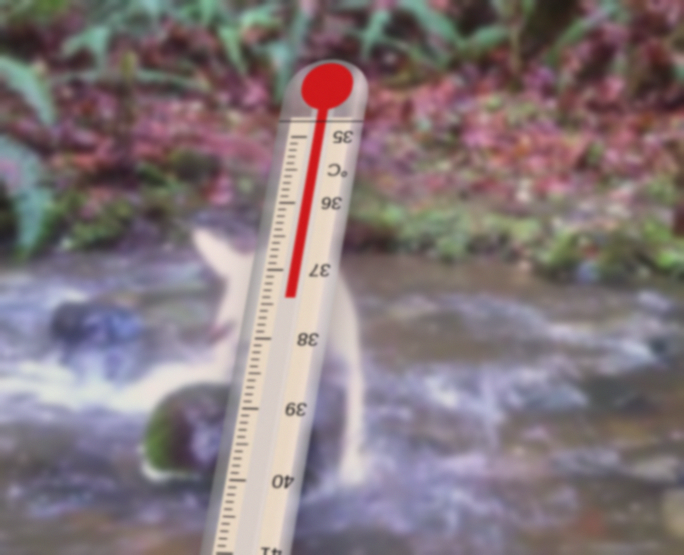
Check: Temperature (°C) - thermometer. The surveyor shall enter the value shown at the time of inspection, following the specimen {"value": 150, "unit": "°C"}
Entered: {"value": 37.4, "unit": "°C"}
